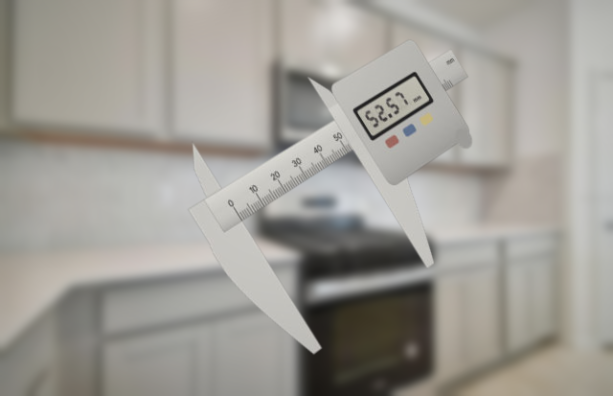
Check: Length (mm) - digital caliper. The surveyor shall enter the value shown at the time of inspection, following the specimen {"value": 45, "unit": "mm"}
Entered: {"value": 52.57, "unit": "mm"}
